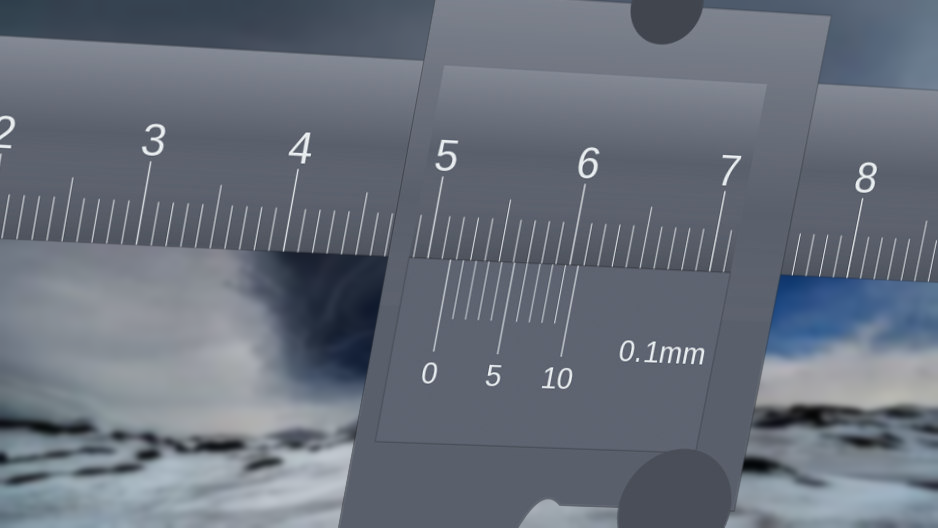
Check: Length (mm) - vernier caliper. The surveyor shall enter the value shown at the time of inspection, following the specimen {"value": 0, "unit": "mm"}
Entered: {"value": 51.6, "unit": "mm"}
